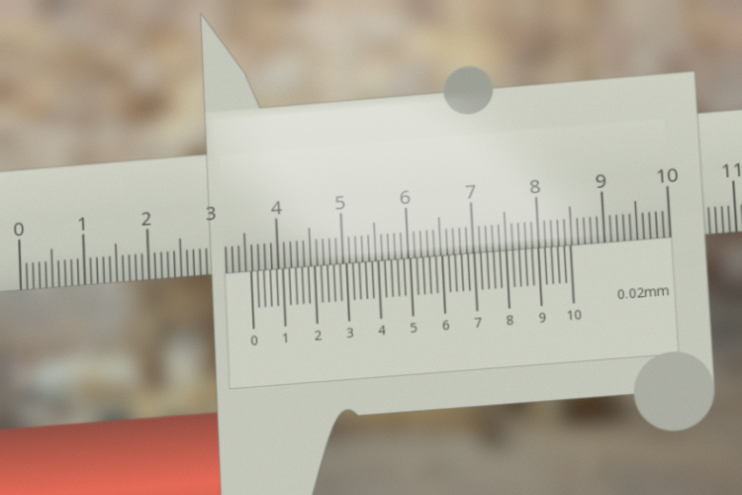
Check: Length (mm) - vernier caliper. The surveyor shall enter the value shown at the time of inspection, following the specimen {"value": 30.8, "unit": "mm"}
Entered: {"value": 35.8, "unit": "mm"}
